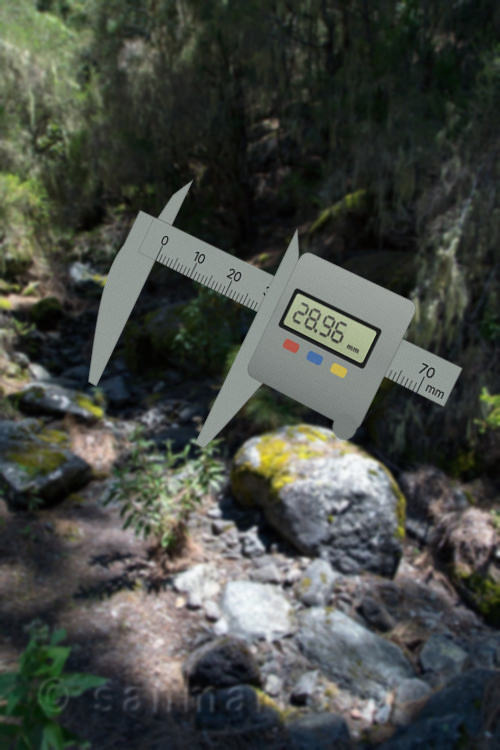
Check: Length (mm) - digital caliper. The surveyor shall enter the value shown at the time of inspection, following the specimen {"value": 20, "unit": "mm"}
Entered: {"value": 28.96, "unit": "mm"}
